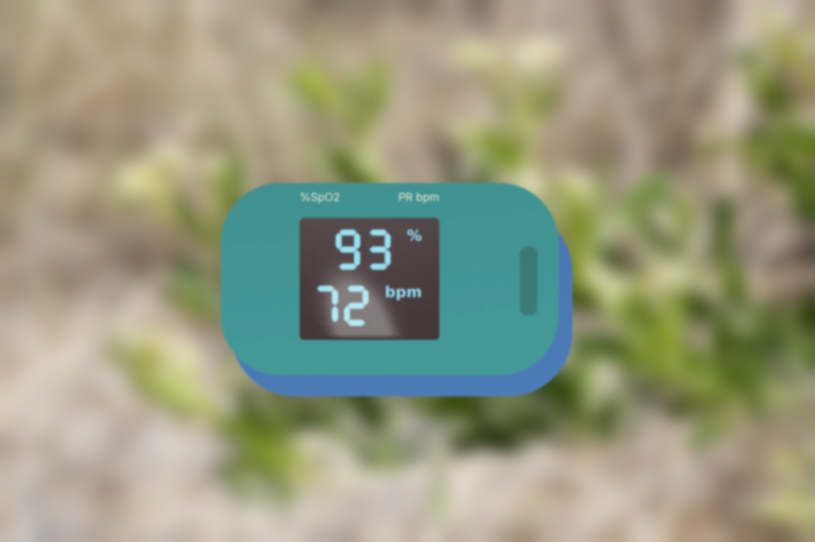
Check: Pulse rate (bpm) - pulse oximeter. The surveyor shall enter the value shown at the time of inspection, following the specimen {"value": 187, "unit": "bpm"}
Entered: {"value": 72, "unit": "bpm"}
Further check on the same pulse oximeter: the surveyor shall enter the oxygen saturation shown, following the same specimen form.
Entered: {"value": 93, "unit": "%"}
